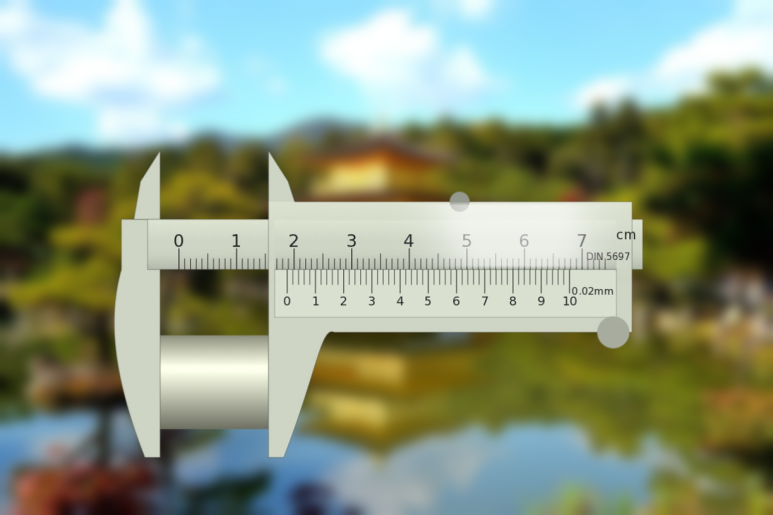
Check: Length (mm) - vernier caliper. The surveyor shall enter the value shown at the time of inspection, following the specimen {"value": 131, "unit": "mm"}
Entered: {"value": 18.8, "unit": "mm"}
